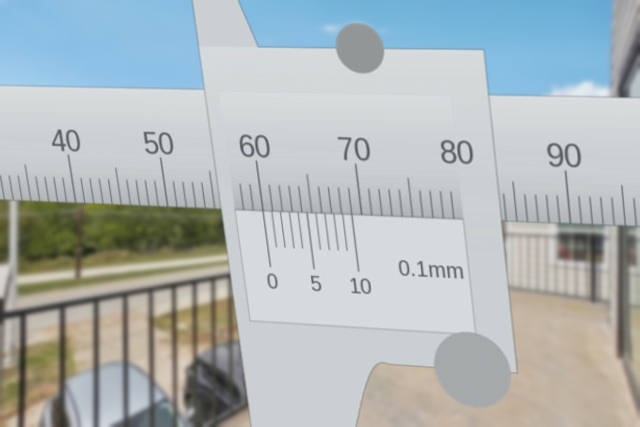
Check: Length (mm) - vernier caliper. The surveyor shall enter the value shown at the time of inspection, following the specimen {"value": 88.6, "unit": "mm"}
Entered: {"value": 60.0, "unit": "mm"}
